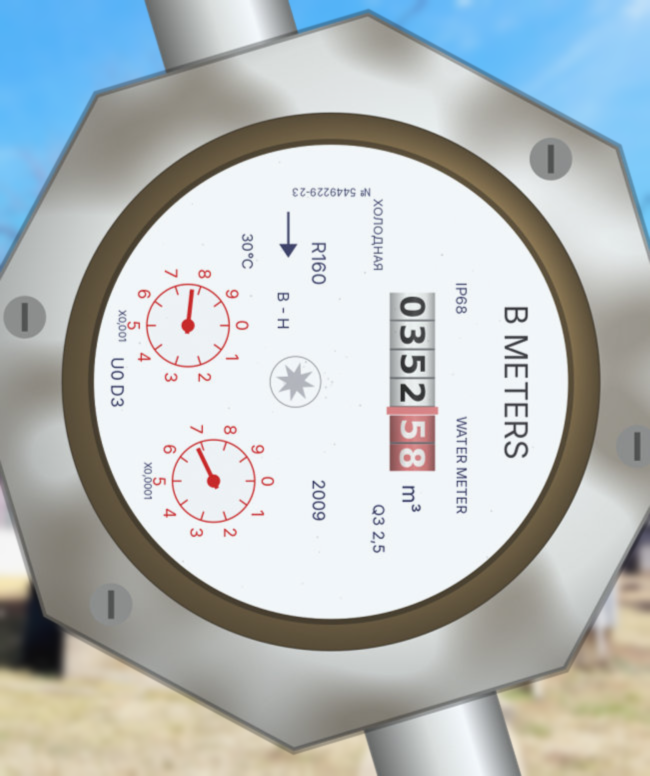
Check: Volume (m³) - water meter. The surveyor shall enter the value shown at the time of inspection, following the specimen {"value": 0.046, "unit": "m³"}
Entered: {"value": 352.5876, "unit": "m³"}
